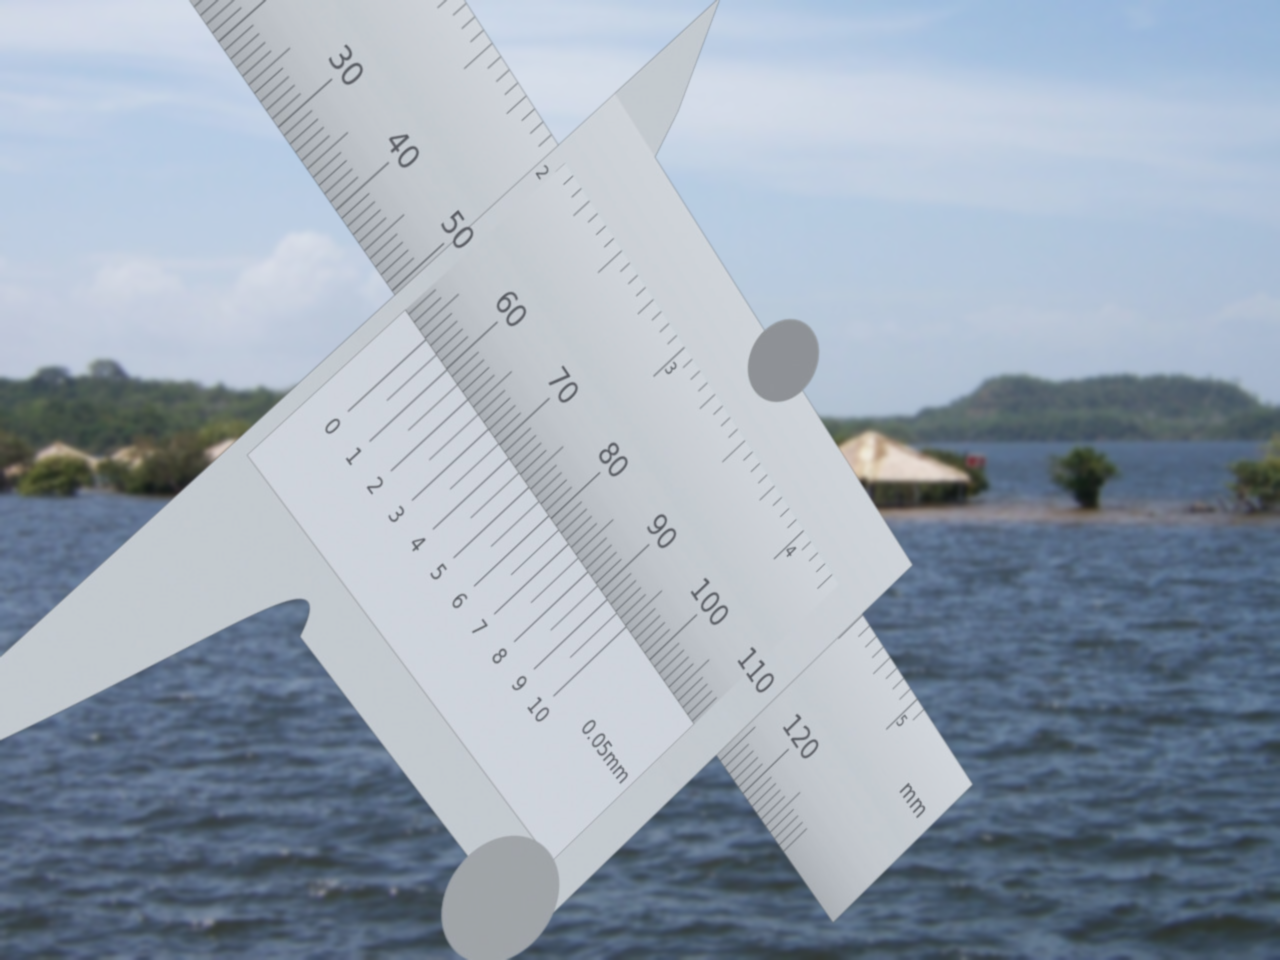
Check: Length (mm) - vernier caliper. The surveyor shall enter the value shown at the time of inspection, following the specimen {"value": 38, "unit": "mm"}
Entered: {"value": 56.2, "unit": "mm"}
